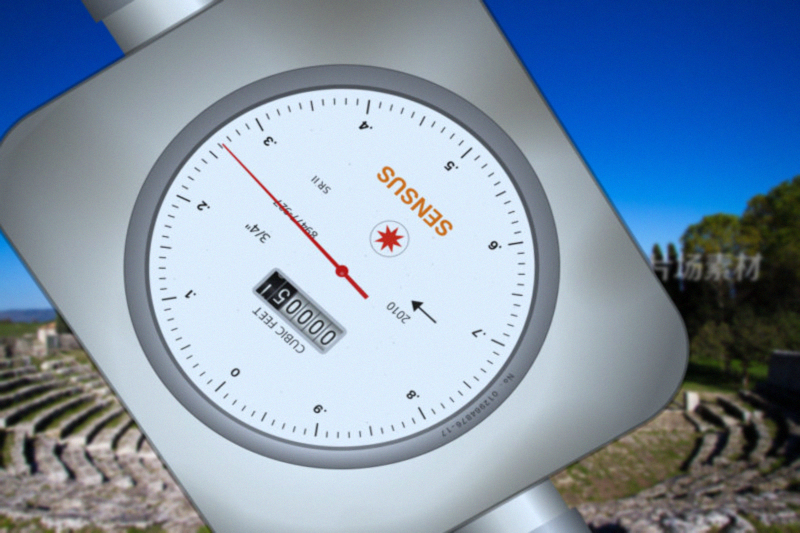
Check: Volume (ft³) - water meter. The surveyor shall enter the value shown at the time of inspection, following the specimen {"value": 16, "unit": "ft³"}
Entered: {"value": 51.26, "unit": "ft³"}
